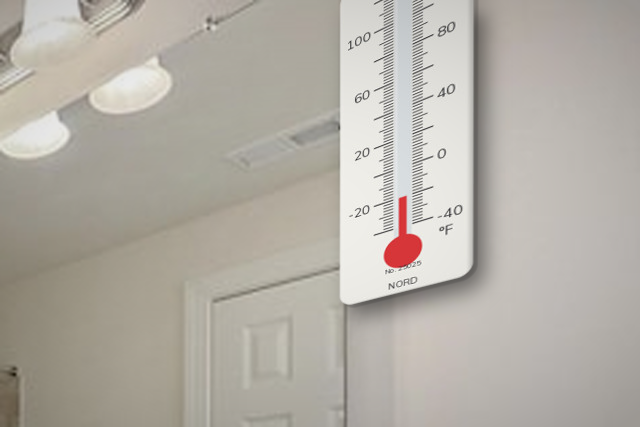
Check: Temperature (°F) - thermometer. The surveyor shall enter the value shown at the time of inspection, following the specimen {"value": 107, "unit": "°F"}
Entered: {"value": -20, "unit": "°F"}
